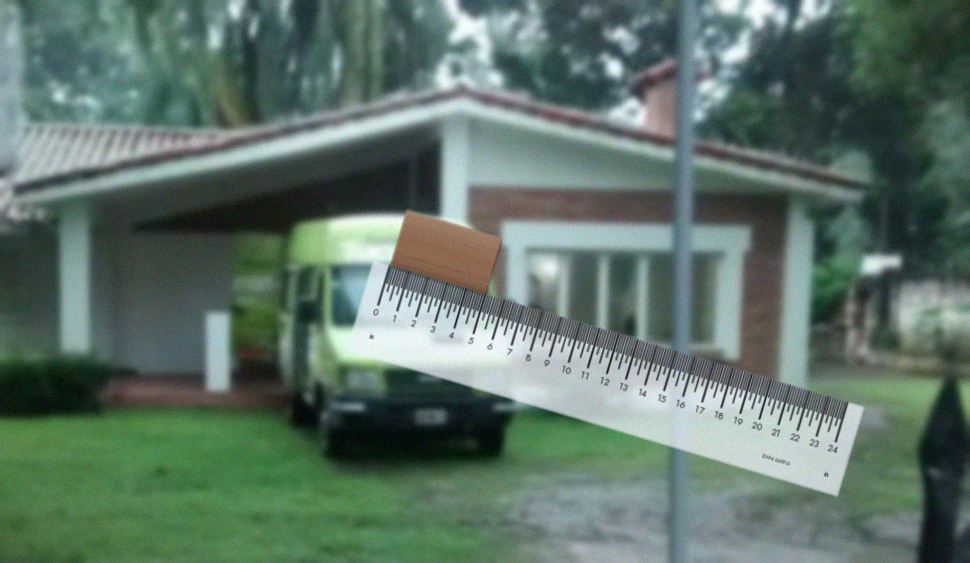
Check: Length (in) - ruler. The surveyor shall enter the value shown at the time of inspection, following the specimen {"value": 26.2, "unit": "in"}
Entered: {"value": 5, "unit": "in"}
